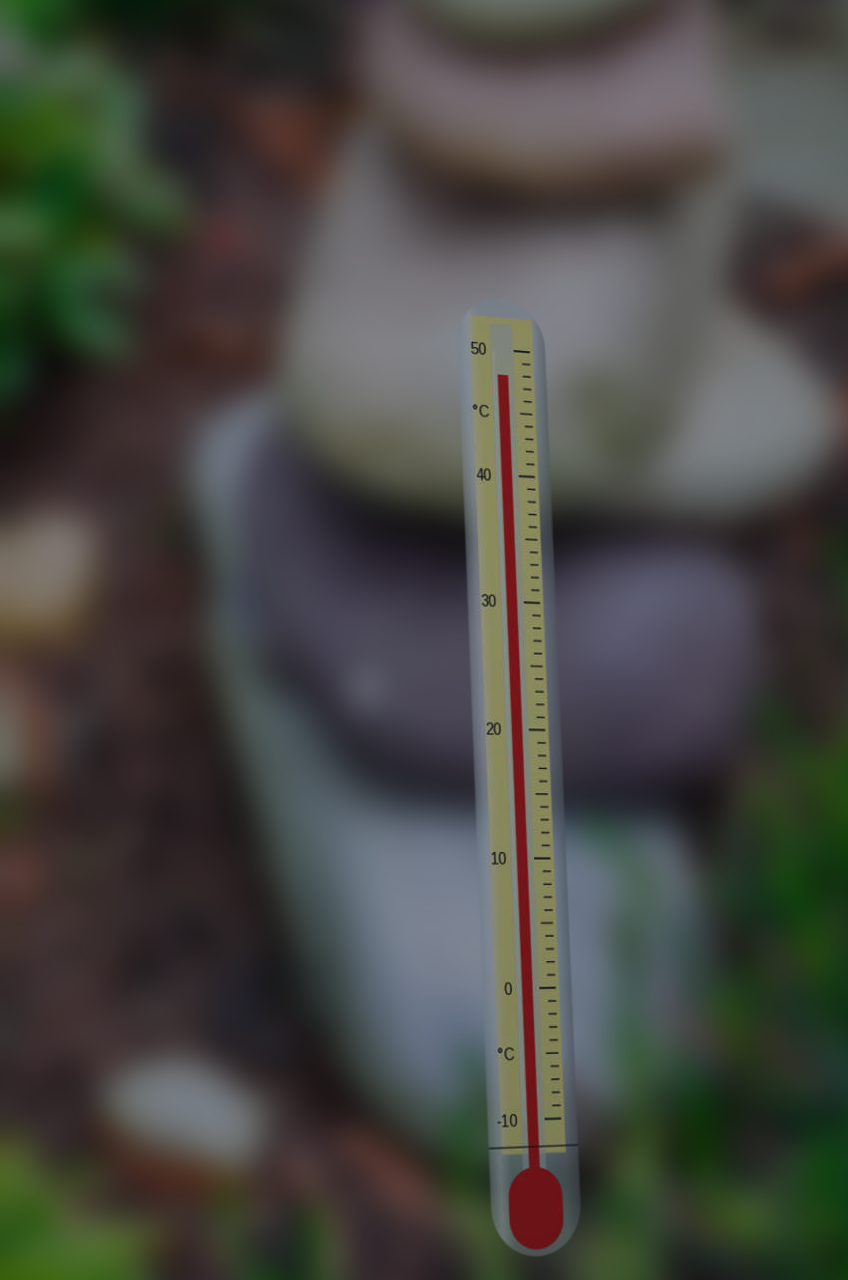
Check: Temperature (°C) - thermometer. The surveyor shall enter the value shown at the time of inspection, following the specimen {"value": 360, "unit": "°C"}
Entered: {"value": 48, "unit": "°C"}
